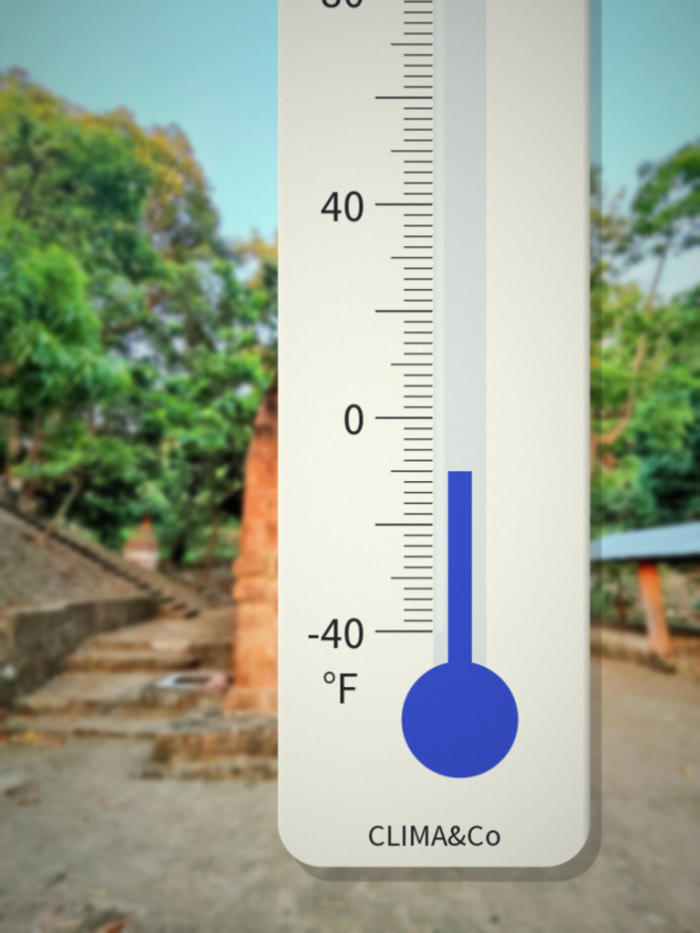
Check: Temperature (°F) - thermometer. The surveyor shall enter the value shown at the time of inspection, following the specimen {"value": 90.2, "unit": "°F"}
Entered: {"value": -10, "unit": "°F"}
